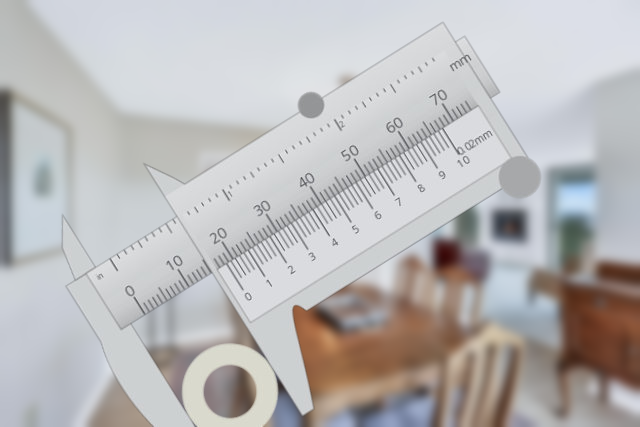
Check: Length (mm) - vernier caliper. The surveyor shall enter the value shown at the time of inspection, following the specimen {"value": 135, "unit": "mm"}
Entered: {"value": 18.5, "unit": "mm"}
